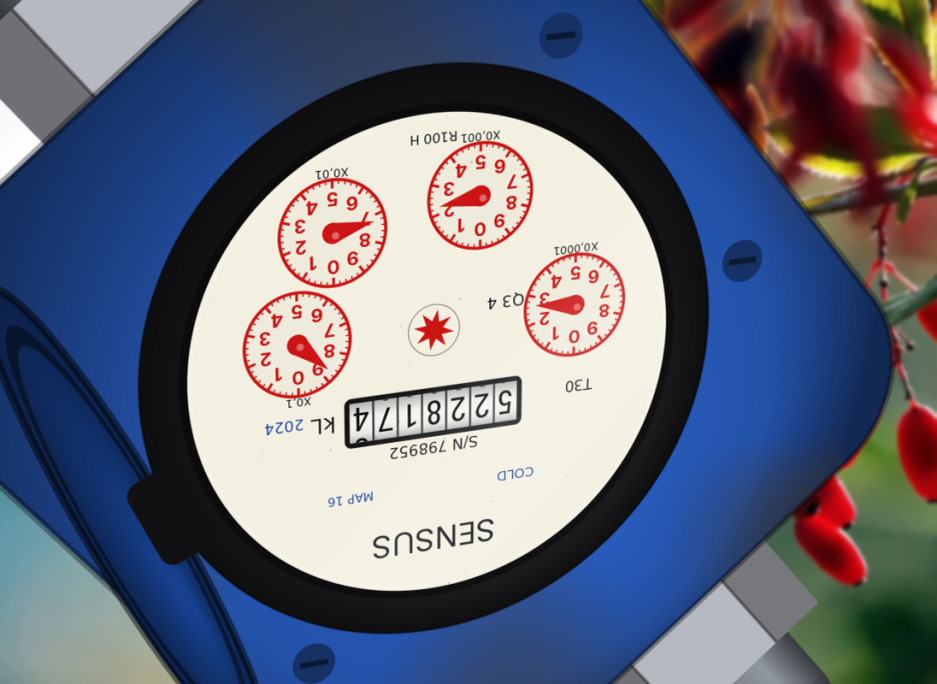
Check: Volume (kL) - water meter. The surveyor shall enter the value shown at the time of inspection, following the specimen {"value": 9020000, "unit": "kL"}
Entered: {"value": 5228173.8722, "unit": "kL"}
